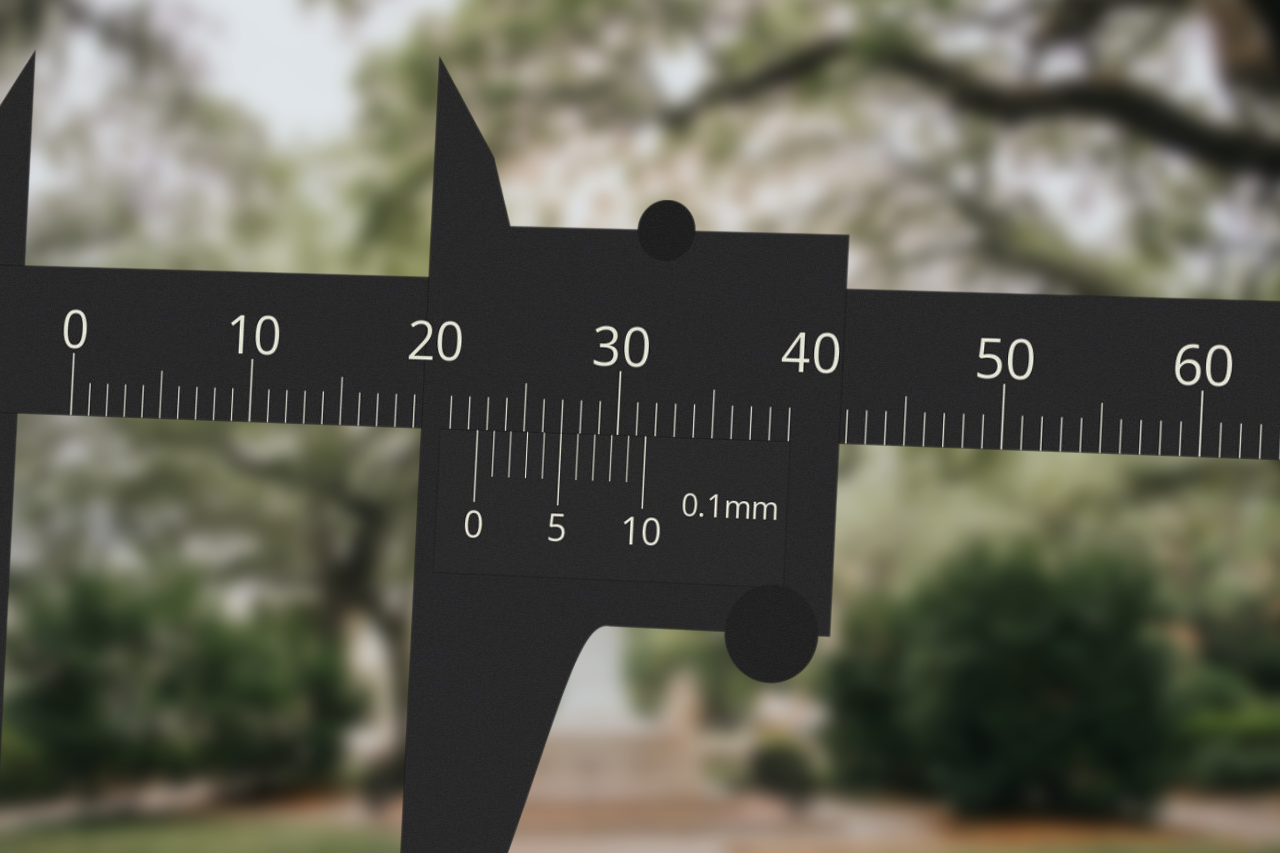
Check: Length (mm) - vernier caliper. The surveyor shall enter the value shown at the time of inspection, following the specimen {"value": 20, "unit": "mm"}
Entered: {"value": 22.5, "unit": "mm"}
